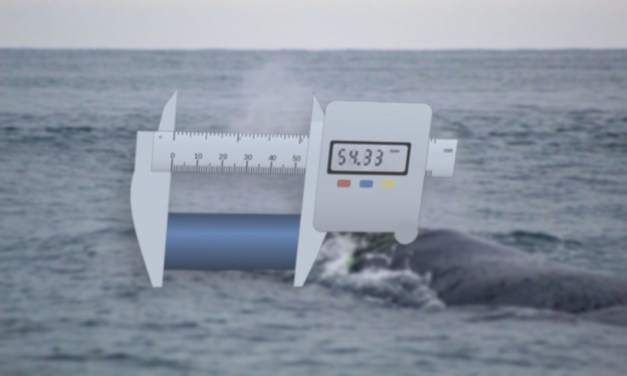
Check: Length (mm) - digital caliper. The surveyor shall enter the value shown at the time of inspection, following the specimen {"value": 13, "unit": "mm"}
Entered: {"value": 54.33, "unit": "mm"}
